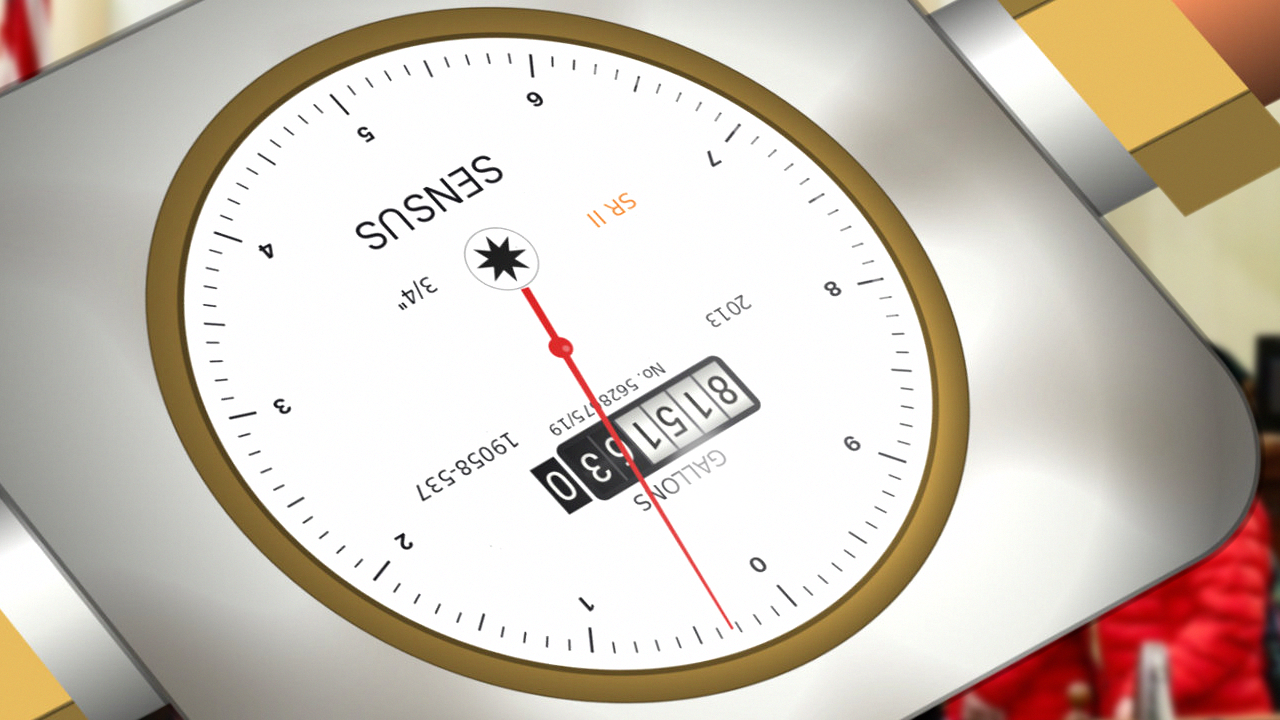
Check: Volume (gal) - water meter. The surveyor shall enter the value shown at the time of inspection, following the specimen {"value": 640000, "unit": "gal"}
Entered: {"value": 8151630.3, "unit": "gal"}
